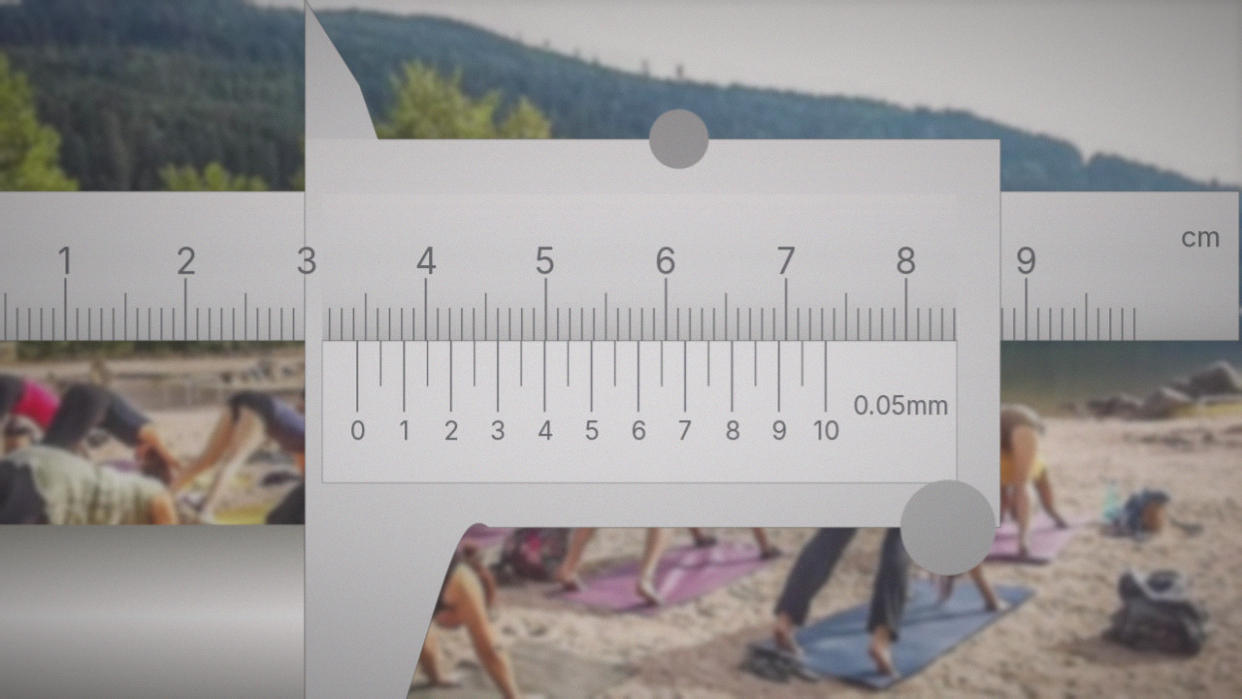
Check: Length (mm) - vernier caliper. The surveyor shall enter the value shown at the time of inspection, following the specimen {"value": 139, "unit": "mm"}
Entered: {"value": 34.3, "unit": "mm"}
